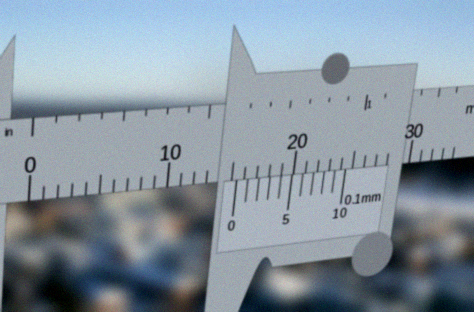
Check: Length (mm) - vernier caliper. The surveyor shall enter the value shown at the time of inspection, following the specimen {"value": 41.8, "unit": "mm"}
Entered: {"value": 15.4, "unit": "mm"}
